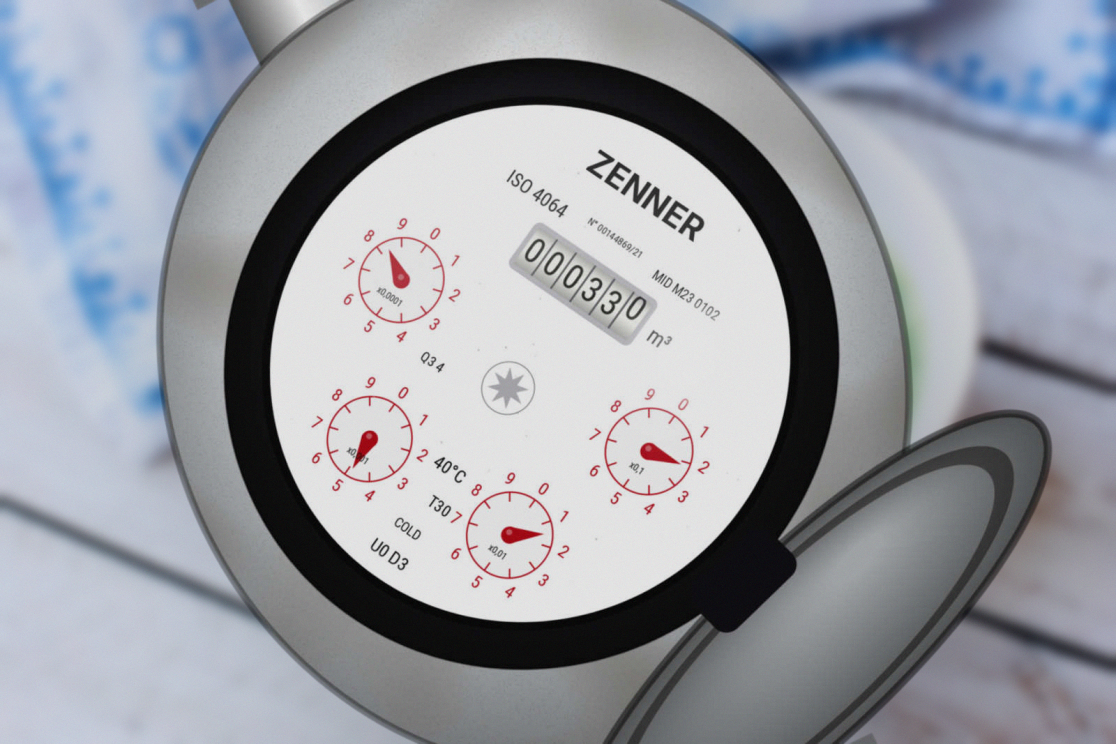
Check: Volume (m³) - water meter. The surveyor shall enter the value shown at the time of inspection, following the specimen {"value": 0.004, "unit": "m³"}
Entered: {"value": 330.2148, "unit": "m³"}
